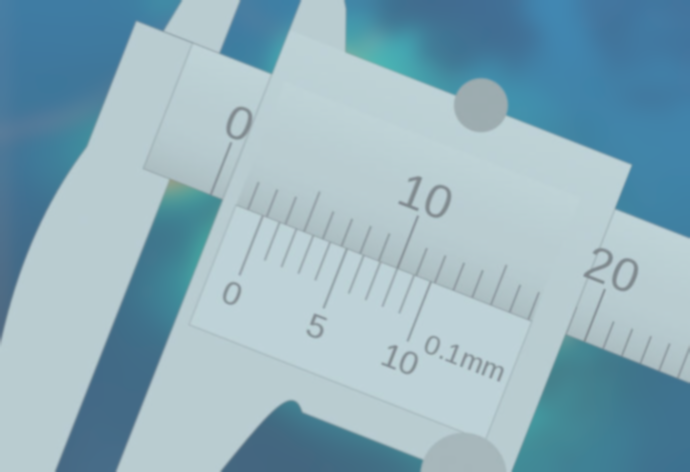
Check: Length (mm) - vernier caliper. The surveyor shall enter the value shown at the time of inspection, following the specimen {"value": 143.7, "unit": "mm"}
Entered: {"value": 2.8, "unit": "mm"}
